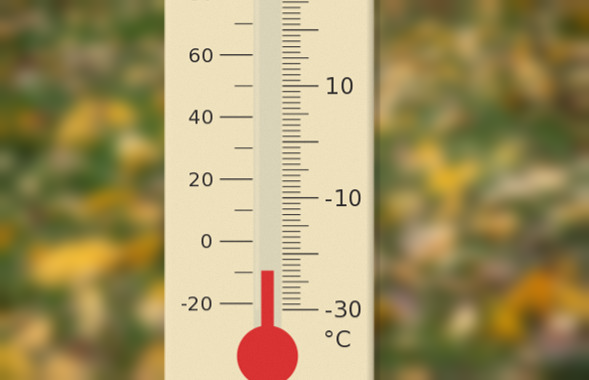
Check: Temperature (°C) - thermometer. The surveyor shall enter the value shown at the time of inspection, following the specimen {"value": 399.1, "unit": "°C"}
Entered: {"value": -23, "unit": "°C"}
